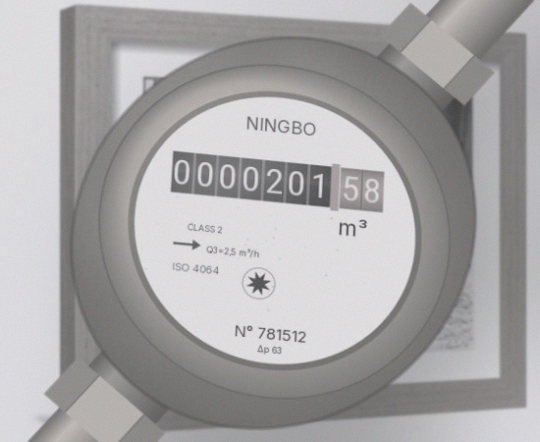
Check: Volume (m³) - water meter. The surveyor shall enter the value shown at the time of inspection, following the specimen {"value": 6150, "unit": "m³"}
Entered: {"value": 201.58, "unit": "m³"}
